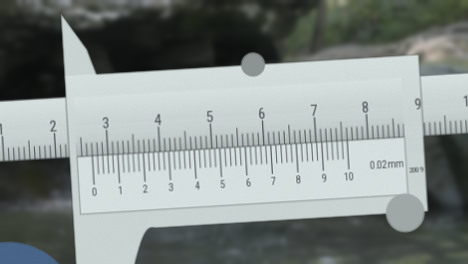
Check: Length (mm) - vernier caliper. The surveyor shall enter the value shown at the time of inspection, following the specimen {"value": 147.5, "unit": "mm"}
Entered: {"value": 27.0, "unit": "mm"}
